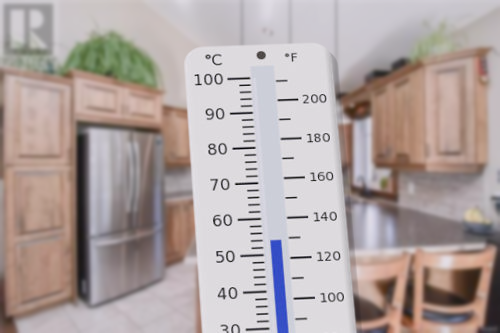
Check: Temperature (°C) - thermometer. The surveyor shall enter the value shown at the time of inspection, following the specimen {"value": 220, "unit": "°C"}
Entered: {"value": 54, "unit": "°C"}
